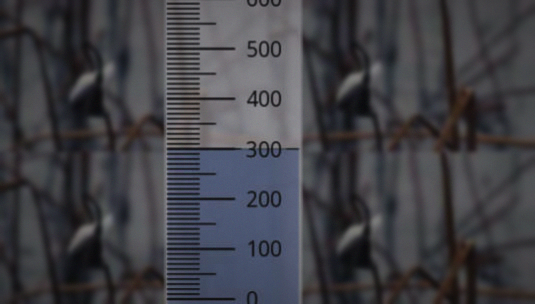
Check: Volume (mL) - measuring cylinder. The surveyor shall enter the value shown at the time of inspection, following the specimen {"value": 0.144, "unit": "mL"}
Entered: {"value": 300, "unit": "mL"}
